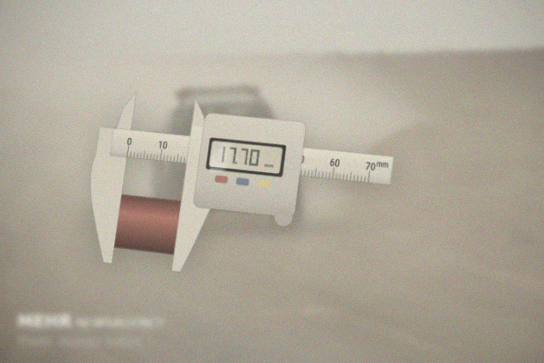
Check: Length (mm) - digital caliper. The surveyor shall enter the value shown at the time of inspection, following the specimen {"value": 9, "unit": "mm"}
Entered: {"value": 17.70, "unit": "mm"}
